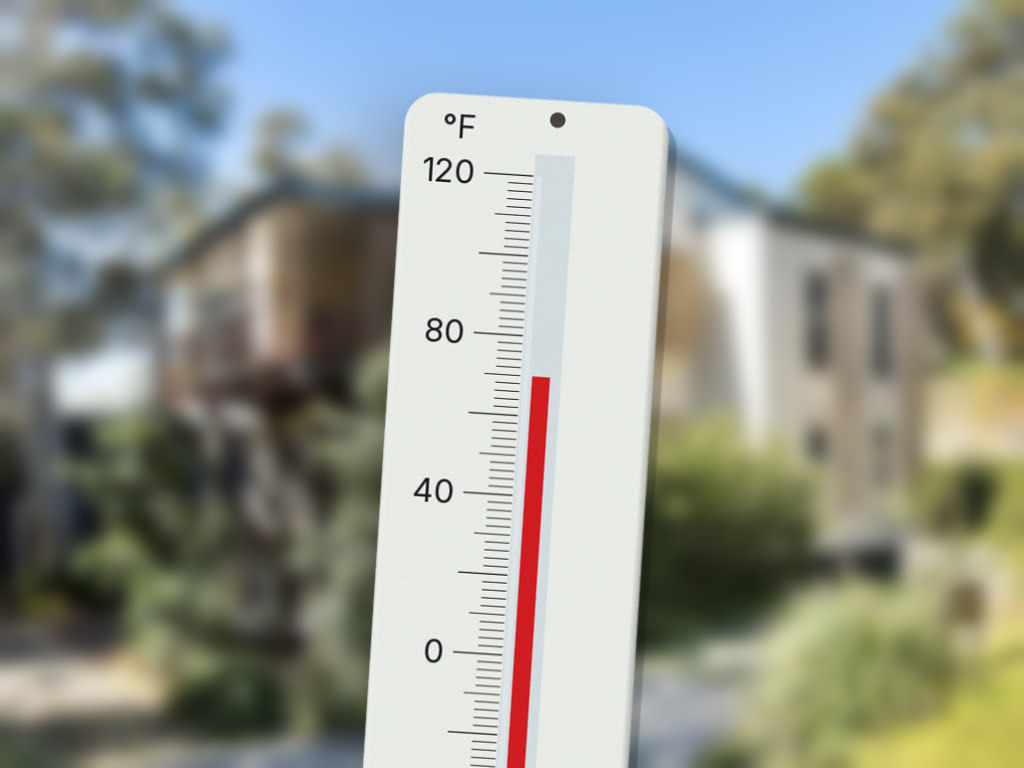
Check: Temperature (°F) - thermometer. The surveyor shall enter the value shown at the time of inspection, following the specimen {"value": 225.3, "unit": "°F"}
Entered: {"value": 70, "unit": "°F"}
